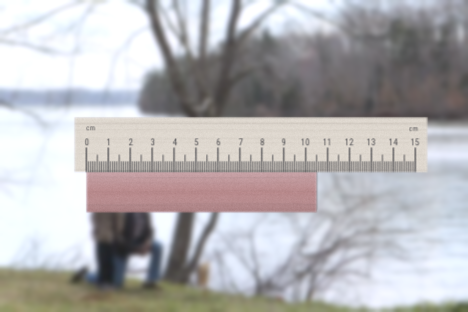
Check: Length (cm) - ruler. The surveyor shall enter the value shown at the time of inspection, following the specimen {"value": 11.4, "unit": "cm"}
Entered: {"value": 10.5, "unit": "cm"}
